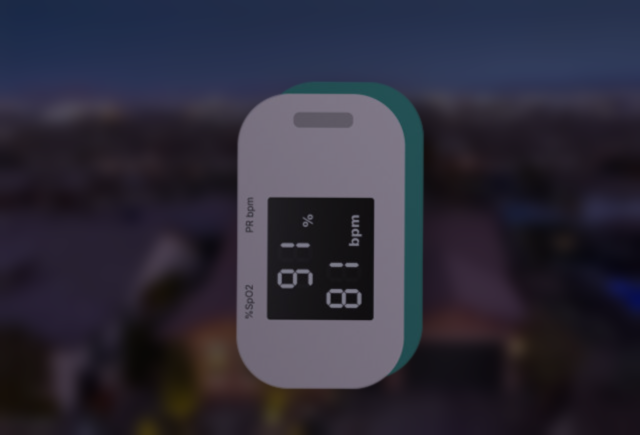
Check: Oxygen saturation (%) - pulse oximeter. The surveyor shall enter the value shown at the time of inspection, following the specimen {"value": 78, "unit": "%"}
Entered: {"value": 91, "unit": "%"}
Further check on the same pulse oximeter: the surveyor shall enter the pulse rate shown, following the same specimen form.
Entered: {"value": 81, "unit": "bpm"}
